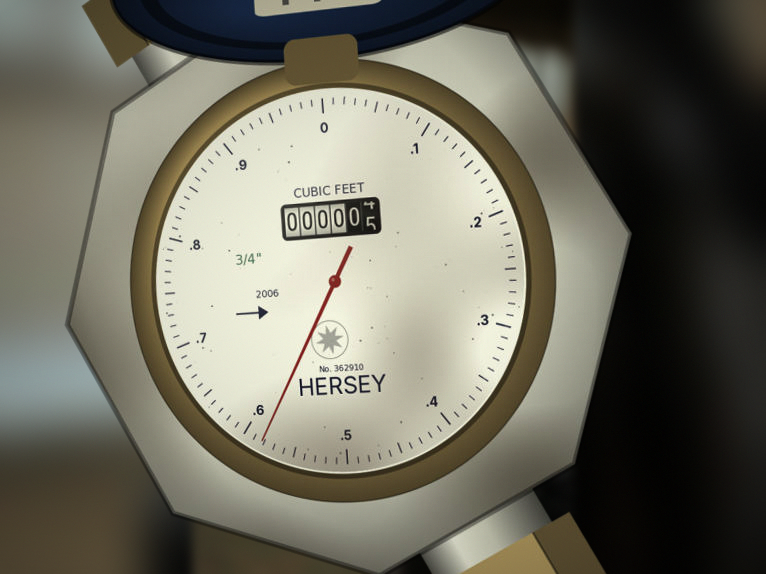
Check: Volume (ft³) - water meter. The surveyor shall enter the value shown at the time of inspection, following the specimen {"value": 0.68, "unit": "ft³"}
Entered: {"value": 4.58, "unit": "ft³"}
